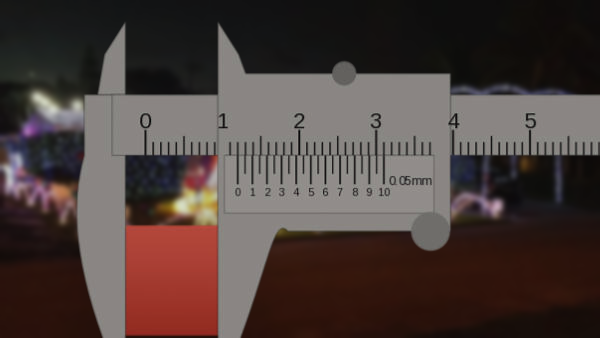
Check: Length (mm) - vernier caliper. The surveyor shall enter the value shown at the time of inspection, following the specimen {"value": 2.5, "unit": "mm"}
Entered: {"value": 12.0, "unit": "mm"}
